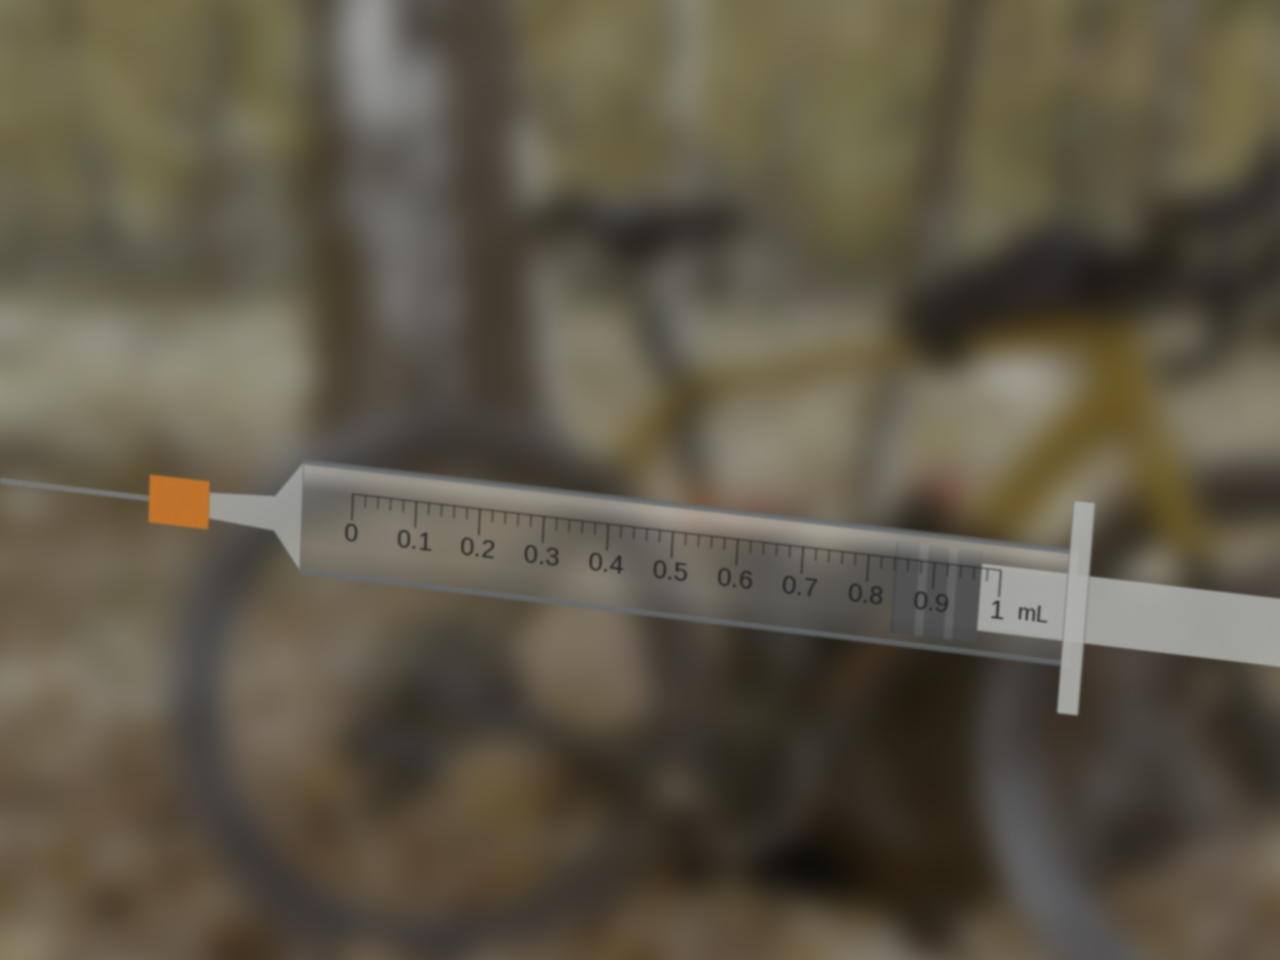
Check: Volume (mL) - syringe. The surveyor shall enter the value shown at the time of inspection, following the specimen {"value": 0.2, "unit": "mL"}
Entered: {"value": 0.84, "unit": "mL"}
